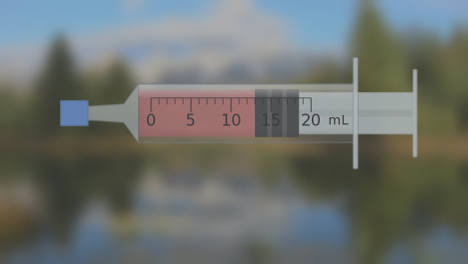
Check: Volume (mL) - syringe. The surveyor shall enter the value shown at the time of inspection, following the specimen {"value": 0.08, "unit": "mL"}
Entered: {"value": 13, "unit": "mL"}
